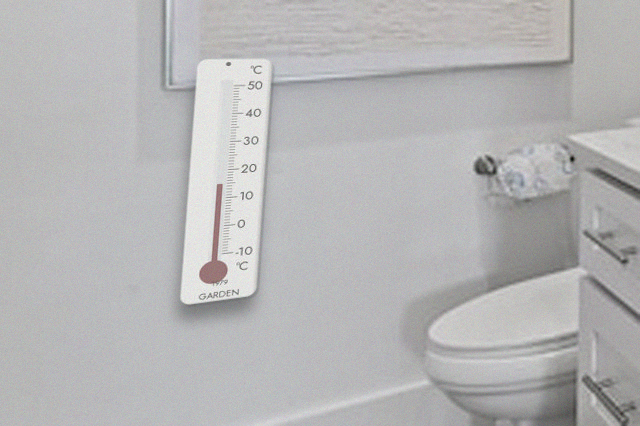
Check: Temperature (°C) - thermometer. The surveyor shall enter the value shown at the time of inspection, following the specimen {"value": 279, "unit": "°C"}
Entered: {"value": 15, "unit": "°C"}
